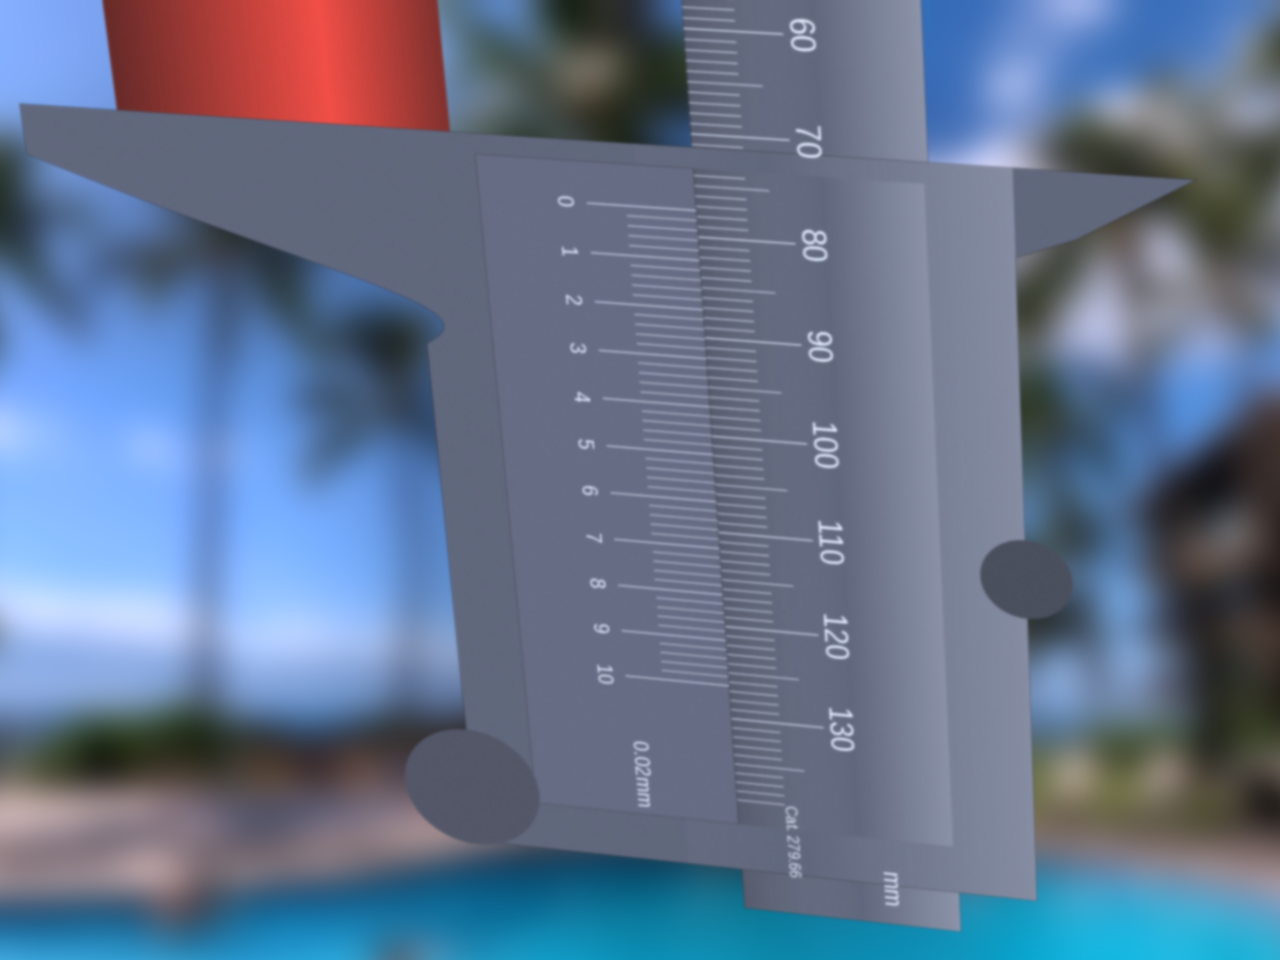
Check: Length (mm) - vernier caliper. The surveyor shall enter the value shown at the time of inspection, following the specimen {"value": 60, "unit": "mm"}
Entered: {"value": 77.4, "unit": "mm"}
